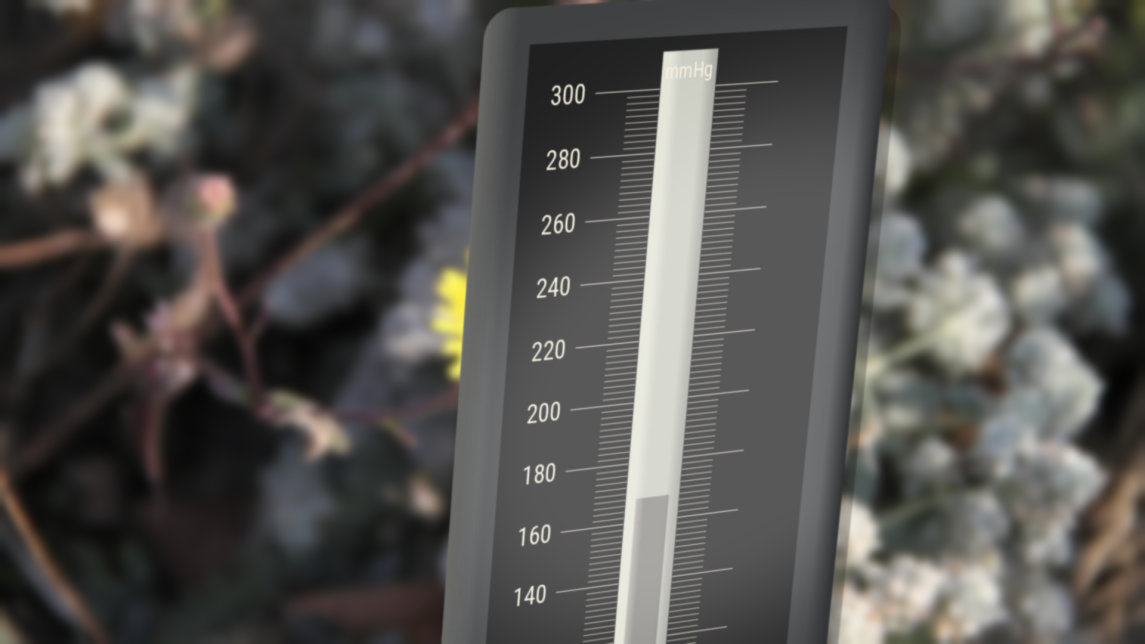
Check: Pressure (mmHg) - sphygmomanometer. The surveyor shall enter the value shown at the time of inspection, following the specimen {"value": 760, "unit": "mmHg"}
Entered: {"value": 168, "unit": "mmHg"}
